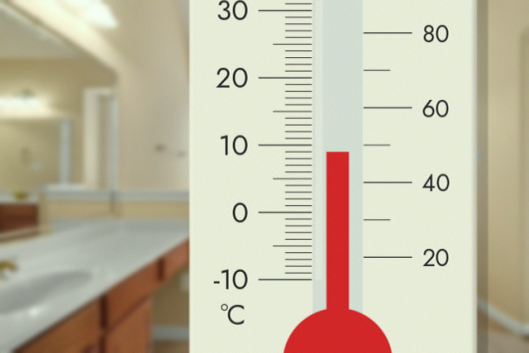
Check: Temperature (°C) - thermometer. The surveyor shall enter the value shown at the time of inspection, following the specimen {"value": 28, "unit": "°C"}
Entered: {"value": 9, "unit": "°C"}
